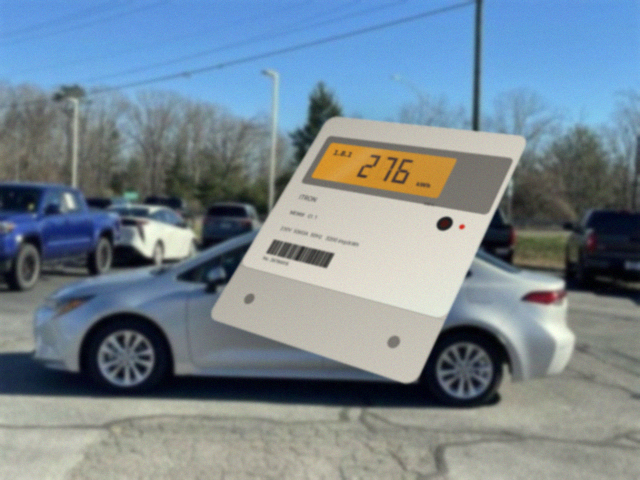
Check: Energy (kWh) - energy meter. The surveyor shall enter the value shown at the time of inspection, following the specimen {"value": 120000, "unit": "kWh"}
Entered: {"value": 276, "unit": "kWh"}
